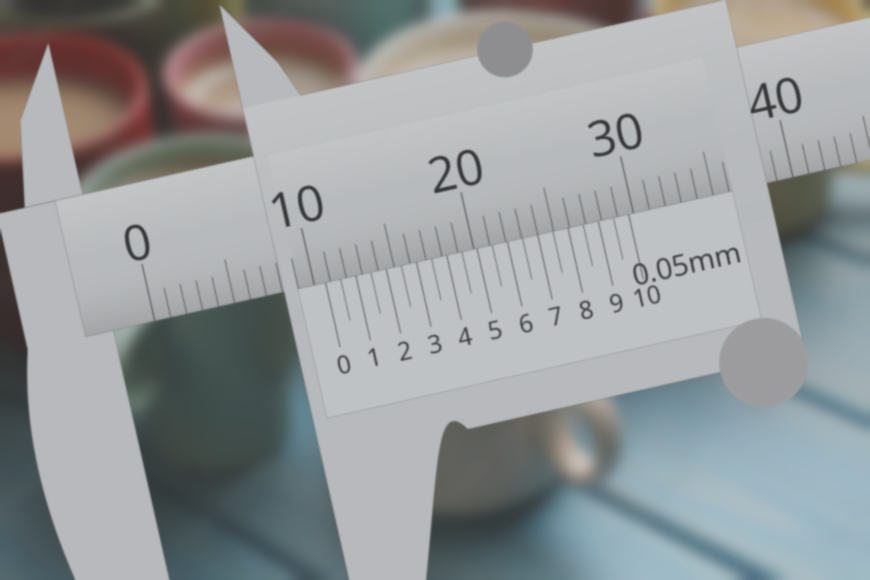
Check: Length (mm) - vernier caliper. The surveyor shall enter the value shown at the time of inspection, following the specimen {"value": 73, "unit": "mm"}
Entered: {"value": 10.7, "unit": "mm"}
